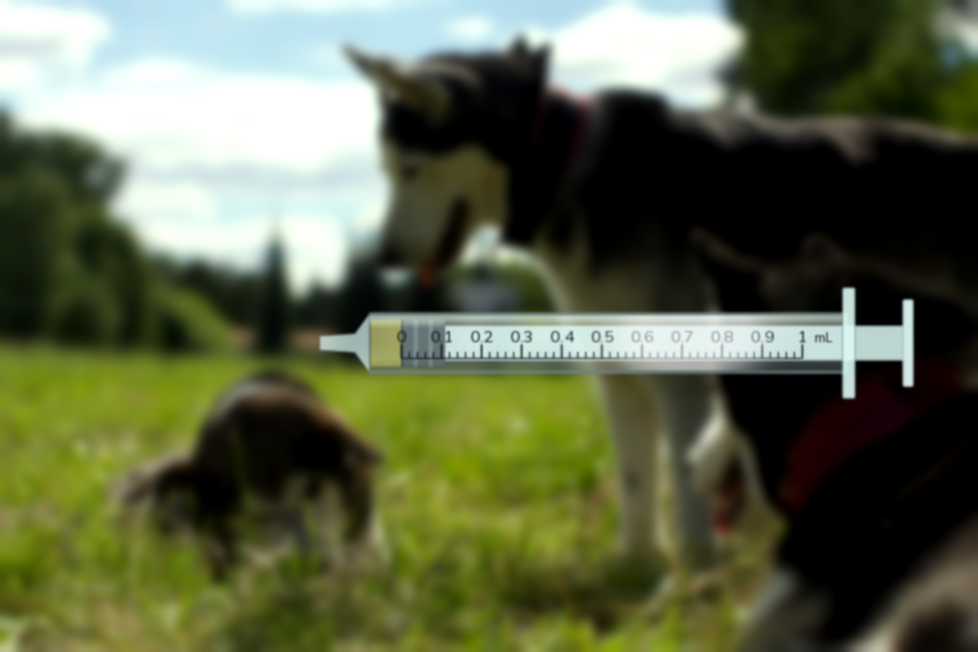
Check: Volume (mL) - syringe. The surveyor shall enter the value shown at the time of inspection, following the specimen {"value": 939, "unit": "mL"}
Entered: {"value": 0, "unit": "mL"}
